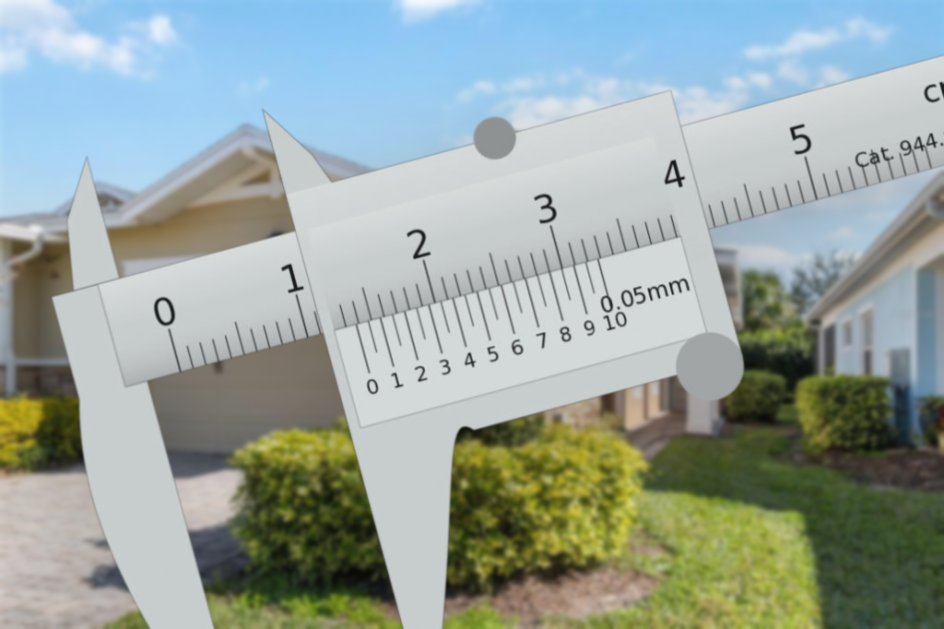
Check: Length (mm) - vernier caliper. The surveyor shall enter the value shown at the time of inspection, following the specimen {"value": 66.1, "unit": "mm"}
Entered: {"value": 13.8, "unit": "mm"}
